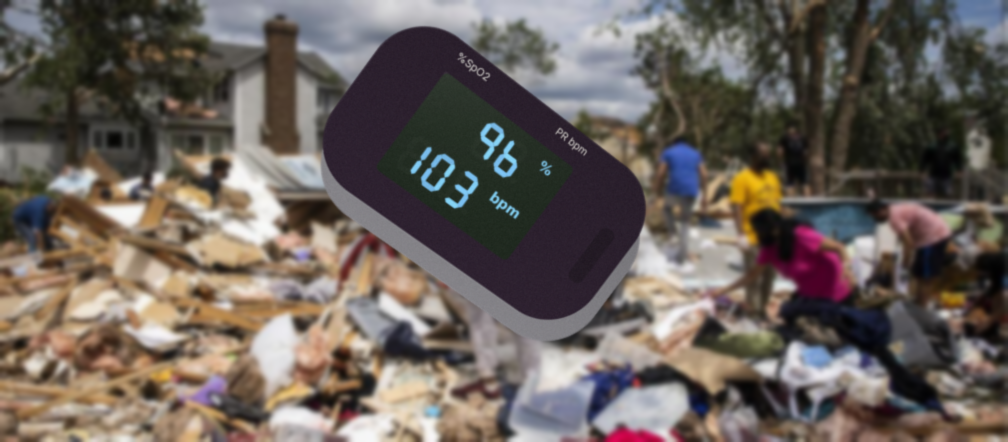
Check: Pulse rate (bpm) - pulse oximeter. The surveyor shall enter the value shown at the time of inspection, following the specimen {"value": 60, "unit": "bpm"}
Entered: {"value": 103, "unit": "bpm"}
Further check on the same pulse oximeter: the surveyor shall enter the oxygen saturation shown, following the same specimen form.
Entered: {"value": 96, "unit": "%"}
